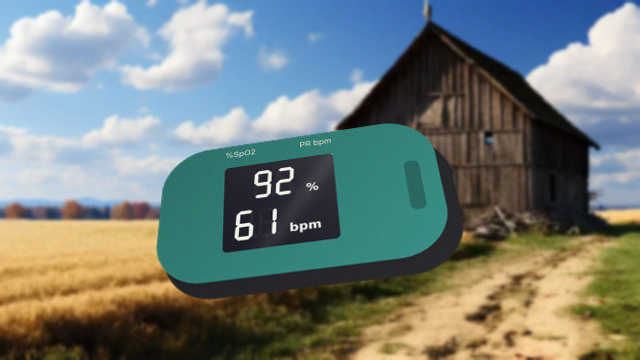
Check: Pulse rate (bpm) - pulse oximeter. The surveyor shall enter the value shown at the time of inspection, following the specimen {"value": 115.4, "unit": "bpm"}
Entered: {"value": 61, "unit": "bpm"}
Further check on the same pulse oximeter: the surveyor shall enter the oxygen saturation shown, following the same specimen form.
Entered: {"value": 92, "unit": "%"}
